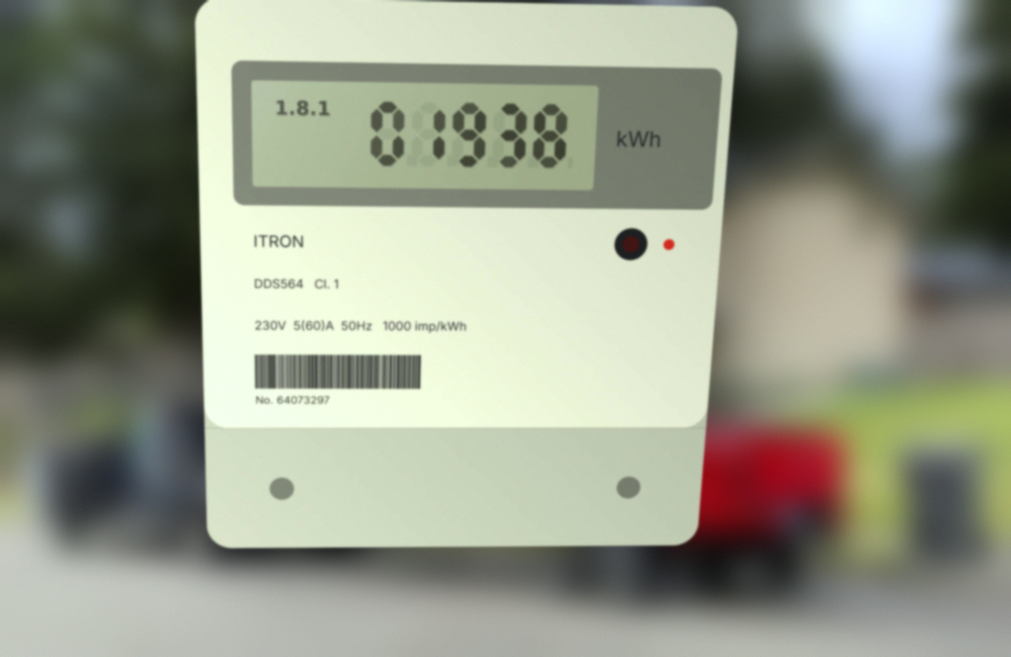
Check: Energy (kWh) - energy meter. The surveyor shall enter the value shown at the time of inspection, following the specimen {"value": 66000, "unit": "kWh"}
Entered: {"value": 1938, "unit": "kWh"}
